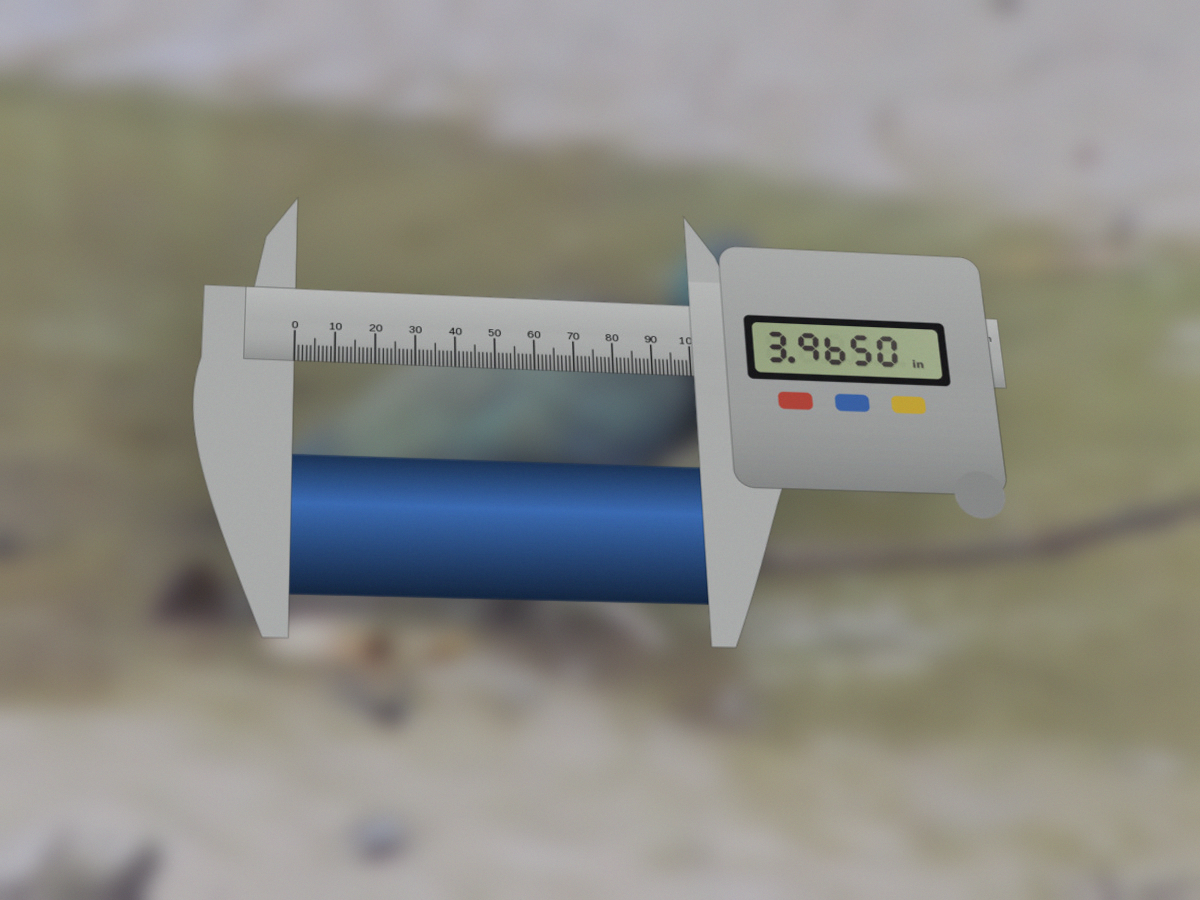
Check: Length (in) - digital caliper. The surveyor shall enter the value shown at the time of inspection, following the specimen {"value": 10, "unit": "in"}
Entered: {"value": 3.9650, "unit": "in"}
